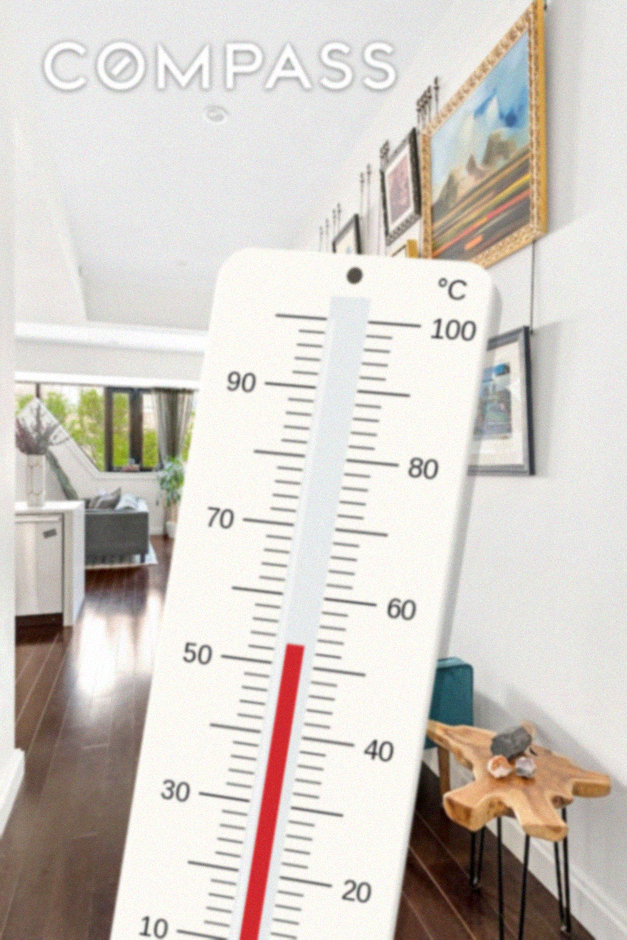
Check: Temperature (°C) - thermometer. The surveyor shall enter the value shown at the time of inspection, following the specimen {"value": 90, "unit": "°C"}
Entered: {"value": 53, "unit": "°C"}
